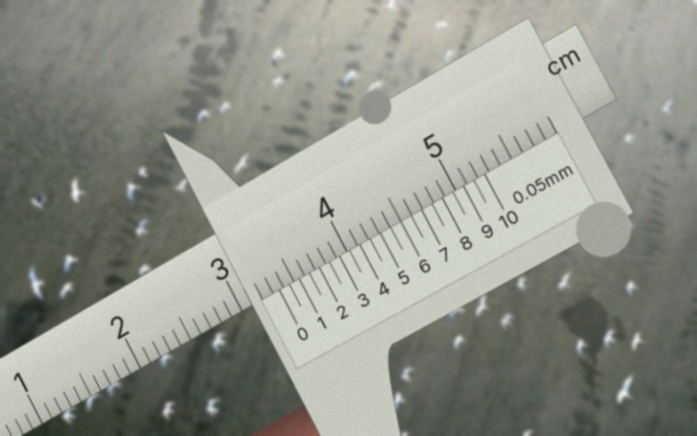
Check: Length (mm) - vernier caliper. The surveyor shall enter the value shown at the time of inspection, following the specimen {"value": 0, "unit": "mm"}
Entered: {"value": 33.6, "unit": "mm"}
